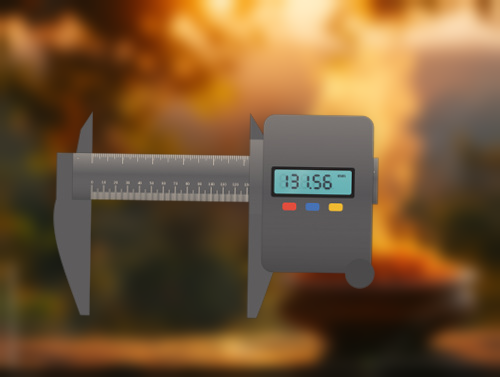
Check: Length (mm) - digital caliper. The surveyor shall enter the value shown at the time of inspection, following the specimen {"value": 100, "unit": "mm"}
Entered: {"value": 131.56, "unit": "mm"}
